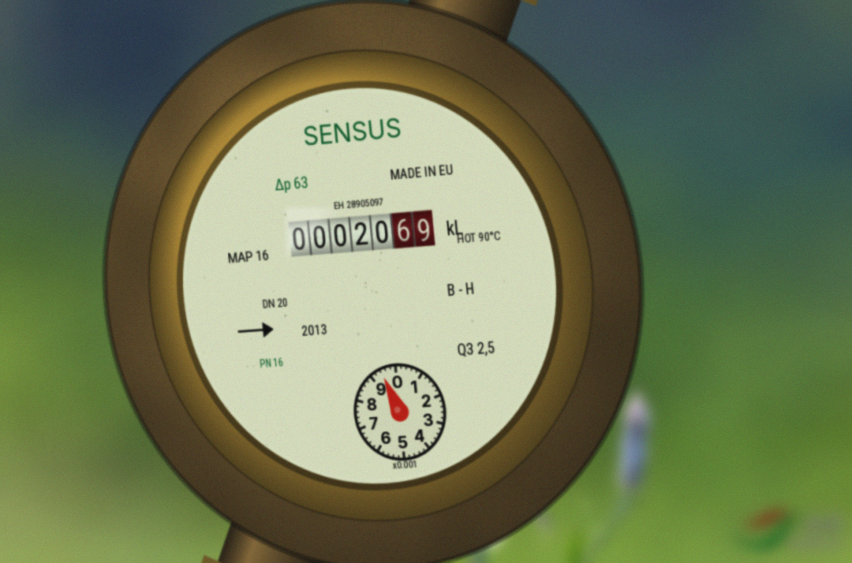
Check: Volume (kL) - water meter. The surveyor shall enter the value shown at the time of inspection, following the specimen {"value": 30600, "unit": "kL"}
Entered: {"value": 20.689, "unit": "kL"}
